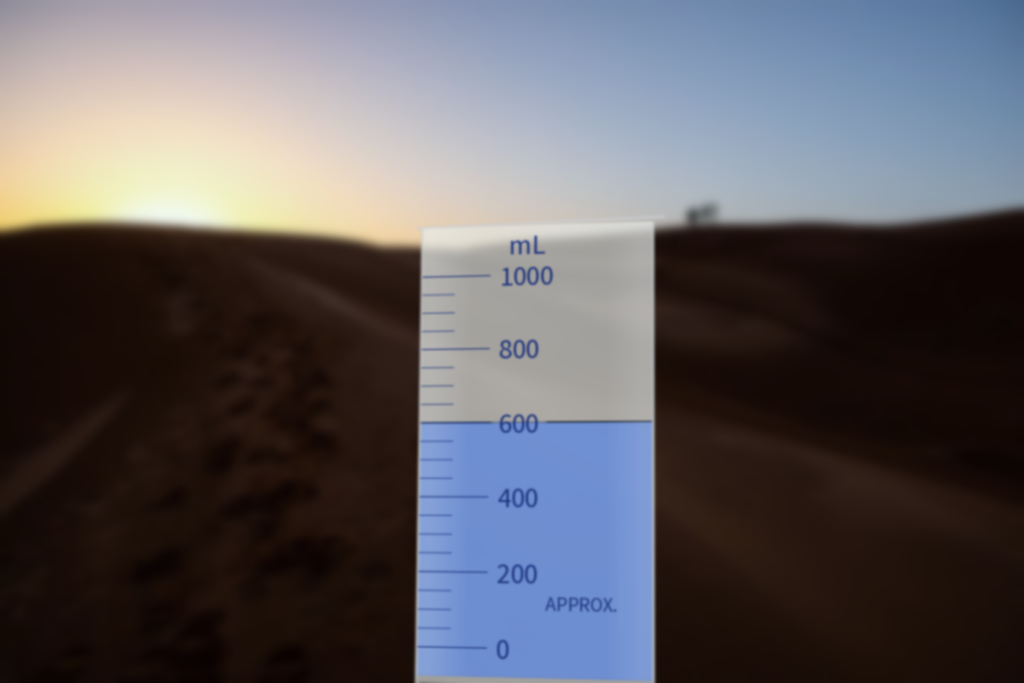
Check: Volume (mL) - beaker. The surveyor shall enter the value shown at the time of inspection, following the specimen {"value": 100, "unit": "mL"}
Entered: {"value": 600, "unit": "mL"}
